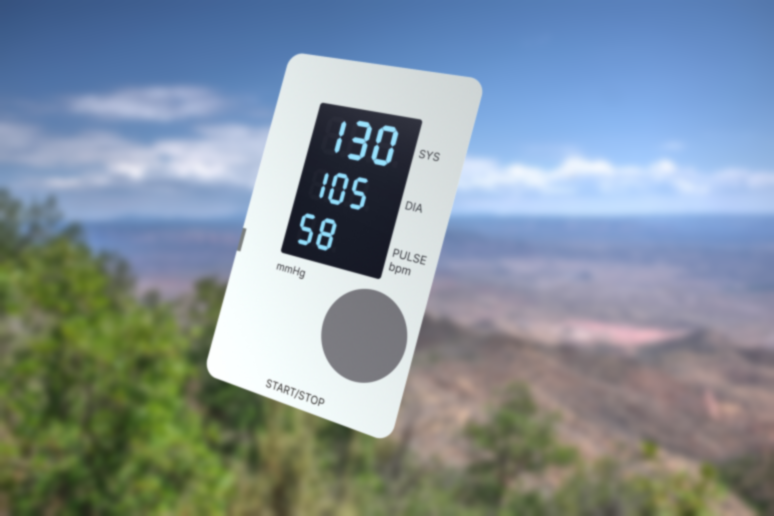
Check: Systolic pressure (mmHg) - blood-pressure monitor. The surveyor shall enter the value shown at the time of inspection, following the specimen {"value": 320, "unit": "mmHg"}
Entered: {"value": 130, "unit": "mmHg"}
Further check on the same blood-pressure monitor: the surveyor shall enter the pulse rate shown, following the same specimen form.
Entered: {"value": 58, "unit": "bpm"}
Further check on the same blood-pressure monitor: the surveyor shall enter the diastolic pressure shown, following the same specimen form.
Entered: {"value": 105, "unit": "mmHg"}
